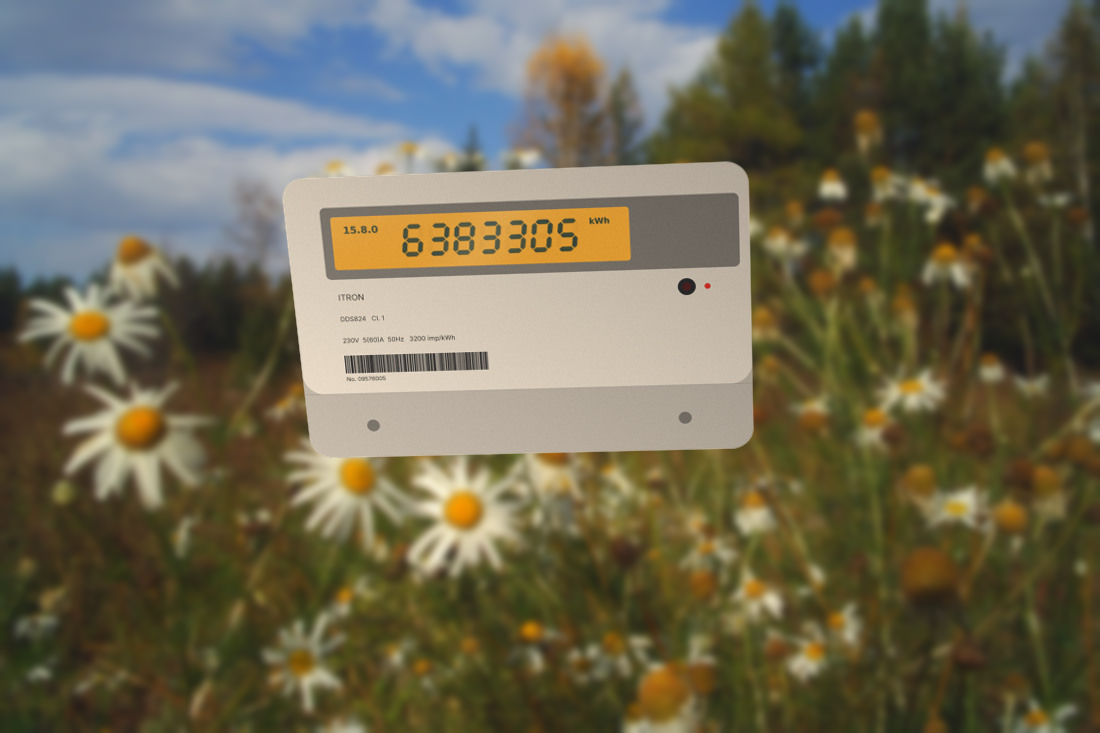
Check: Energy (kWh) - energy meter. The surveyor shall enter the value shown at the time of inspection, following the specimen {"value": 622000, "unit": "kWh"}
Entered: {"value": 6383305, "unit": "kWh"}
